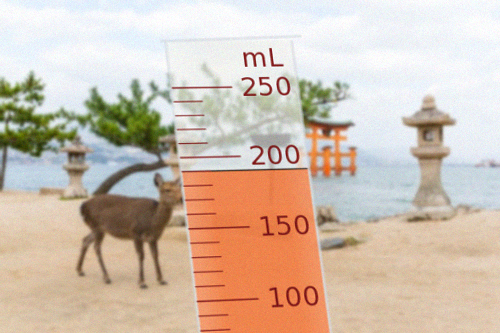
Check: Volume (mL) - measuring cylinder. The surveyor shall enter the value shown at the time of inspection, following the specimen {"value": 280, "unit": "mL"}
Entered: {"value": 190, "unit": "mL"}
